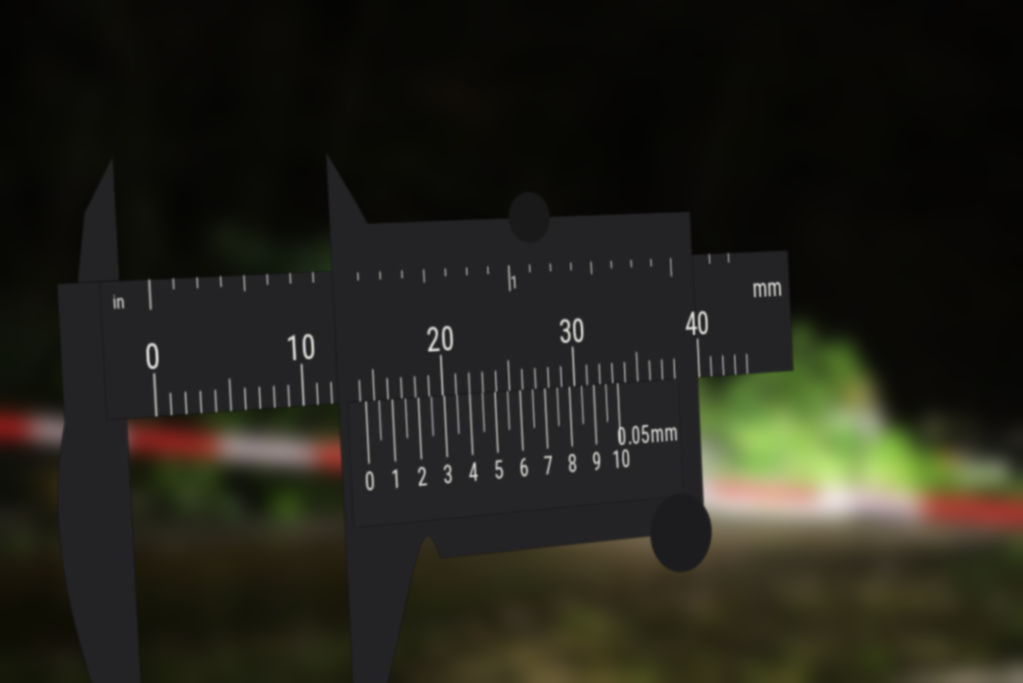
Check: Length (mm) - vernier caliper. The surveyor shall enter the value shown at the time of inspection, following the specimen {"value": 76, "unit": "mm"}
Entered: {"value": 14.4, "unit": "mm"}
